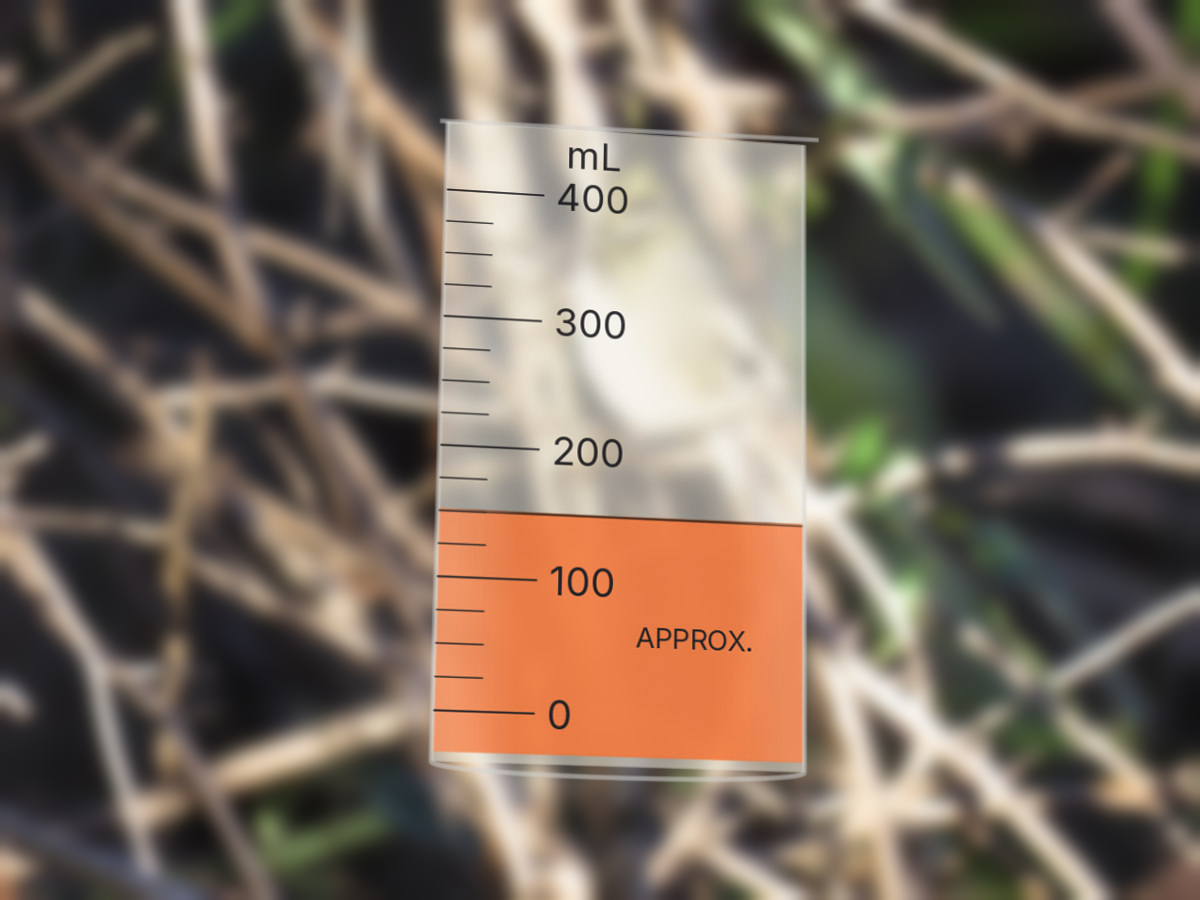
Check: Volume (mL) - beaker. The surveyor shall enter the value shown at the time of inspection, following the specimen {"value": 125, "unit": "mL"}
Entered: {"value": 150, "unit": "mL"}
